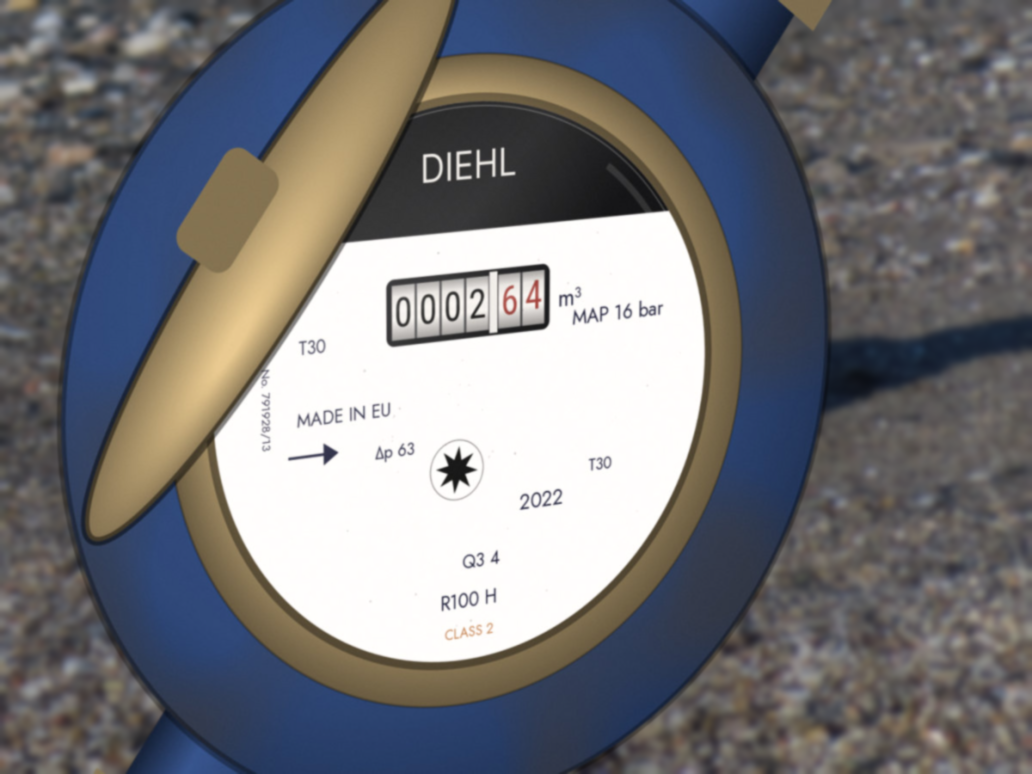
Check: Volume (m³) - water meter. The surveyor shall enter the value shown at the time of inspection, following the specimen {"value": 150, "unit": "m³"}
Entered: {"value": 2.64, "unit": "m³"}
